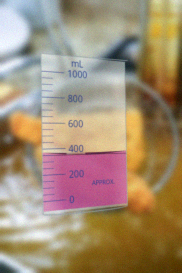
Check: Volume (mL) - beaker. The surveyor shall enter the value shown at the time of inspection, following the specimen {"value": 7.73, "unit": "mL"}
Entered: {"value": 350, "unit": "mL"}
